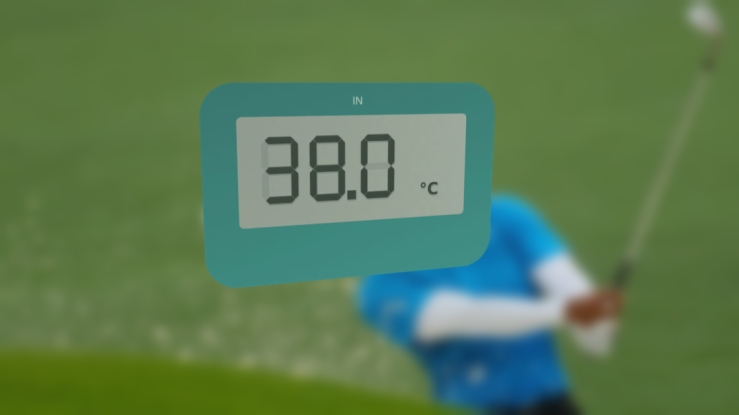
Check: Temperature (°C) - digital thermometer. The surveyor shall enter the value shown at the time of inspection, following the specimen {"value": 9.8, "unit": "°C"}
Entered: {"value": 38.0, "unit": "°C"}
